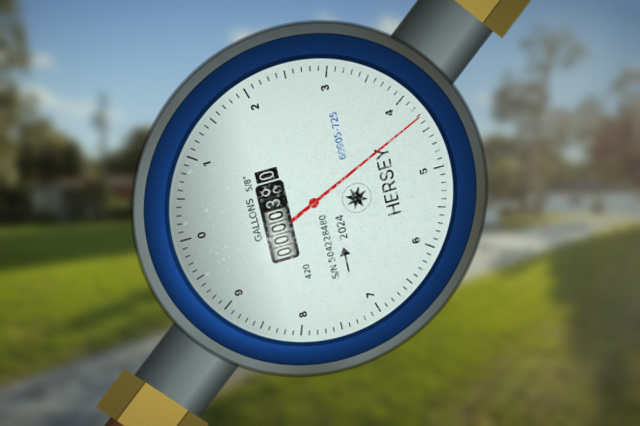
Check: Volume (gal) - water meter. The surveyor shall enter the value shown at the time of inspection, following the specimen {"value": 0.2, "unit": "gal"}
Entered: {"value": 384.3, "unit": "gal"}
